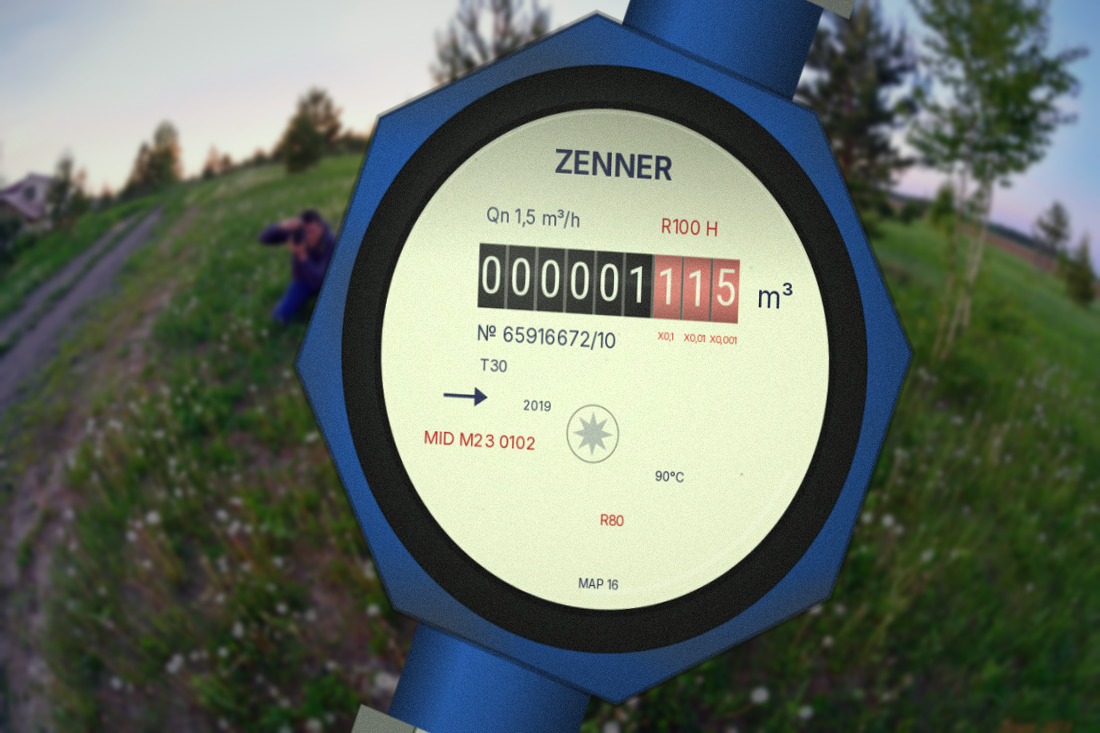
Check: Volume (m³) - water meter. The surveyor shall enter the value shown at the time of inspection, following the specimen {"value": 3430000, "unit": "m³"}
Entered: {"value": 1.115, "unit": "m³"}
